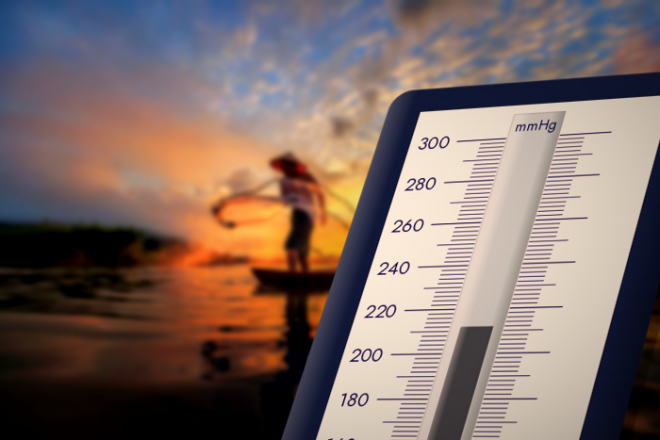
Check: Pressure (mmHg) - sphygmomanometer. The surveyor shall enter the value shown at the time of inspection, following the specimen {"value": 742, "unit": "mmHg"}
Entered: {"value": 212, "unit": "mmHg"}
